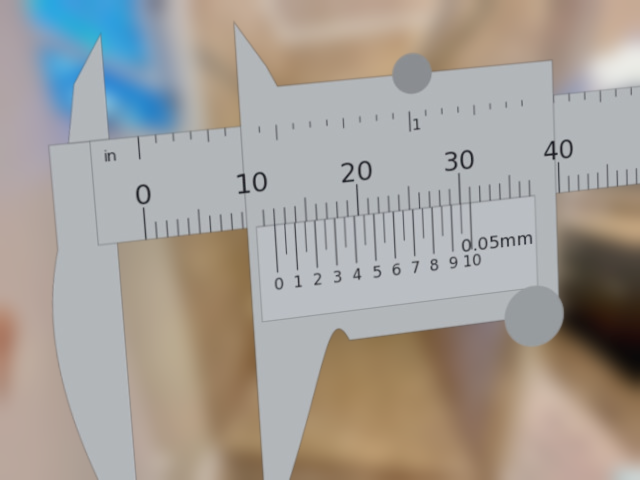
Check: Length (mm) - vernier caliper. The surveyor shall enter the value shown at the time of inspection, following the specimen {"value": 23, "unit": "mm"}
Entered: {"value": 12.0, "unit": "mm"}
